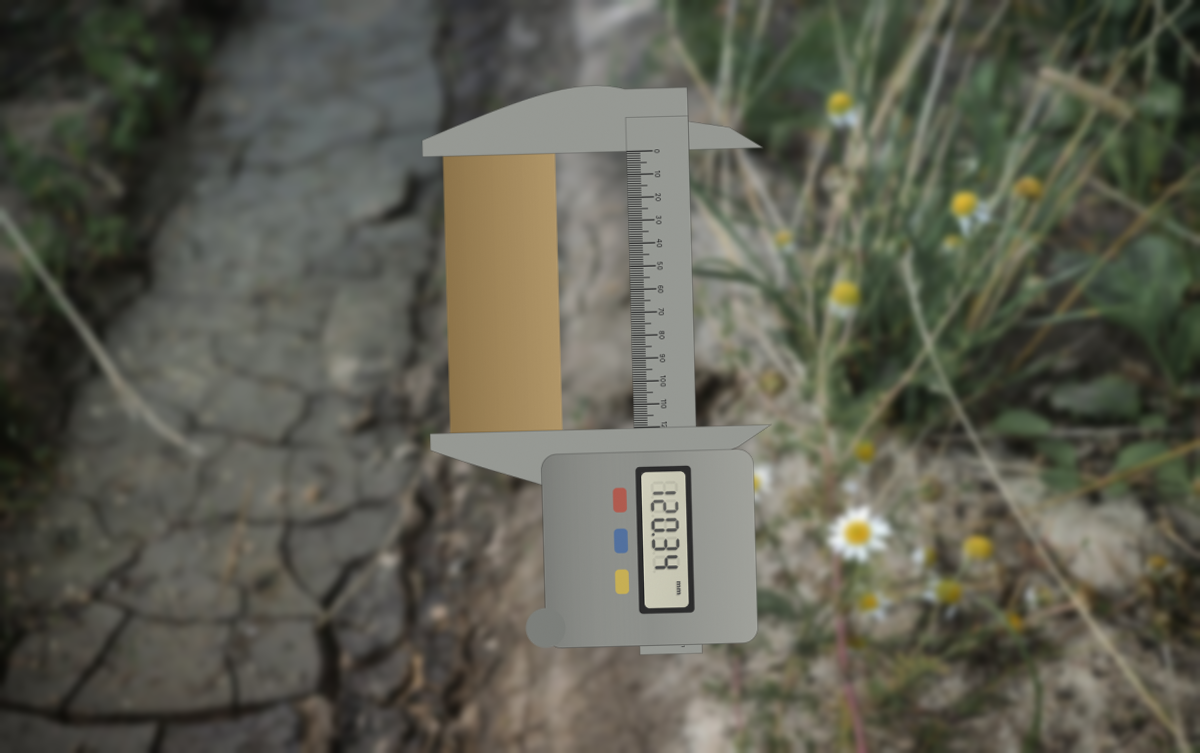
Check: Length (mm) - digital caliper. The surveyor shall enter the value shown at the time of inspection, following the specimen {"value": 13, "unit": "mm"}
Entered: {"value": 120.34, "unit": "mm"}
